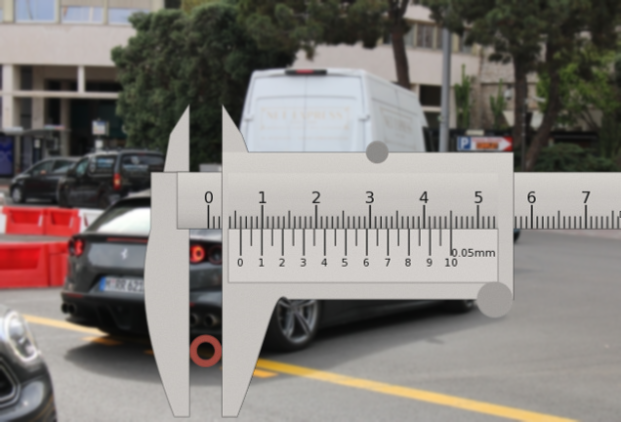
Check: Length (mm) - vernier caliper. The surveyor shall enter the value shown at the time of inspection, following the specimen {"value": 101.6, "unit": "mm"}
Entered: {"value": 6.0, "unit": "mm"}
